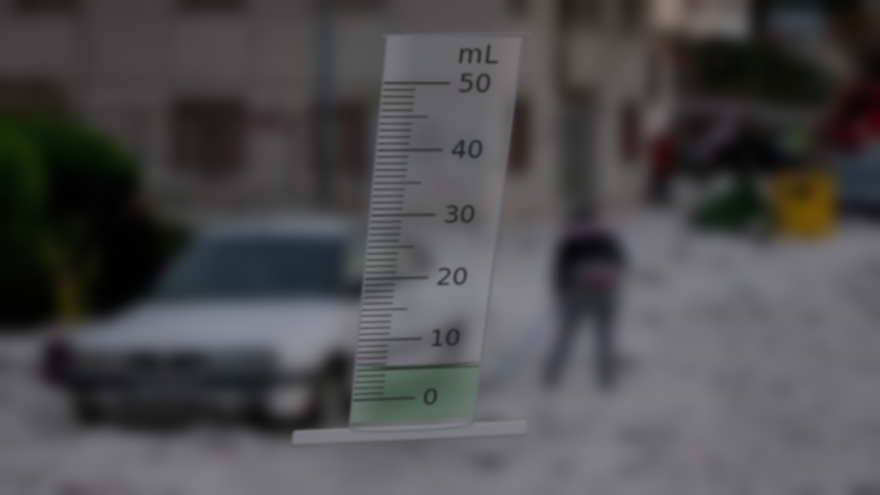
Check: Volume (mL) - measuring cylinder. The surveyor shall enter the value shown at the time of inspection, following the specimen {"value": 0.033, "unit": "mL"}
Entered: {"value": 5, "unit": "mL"}
